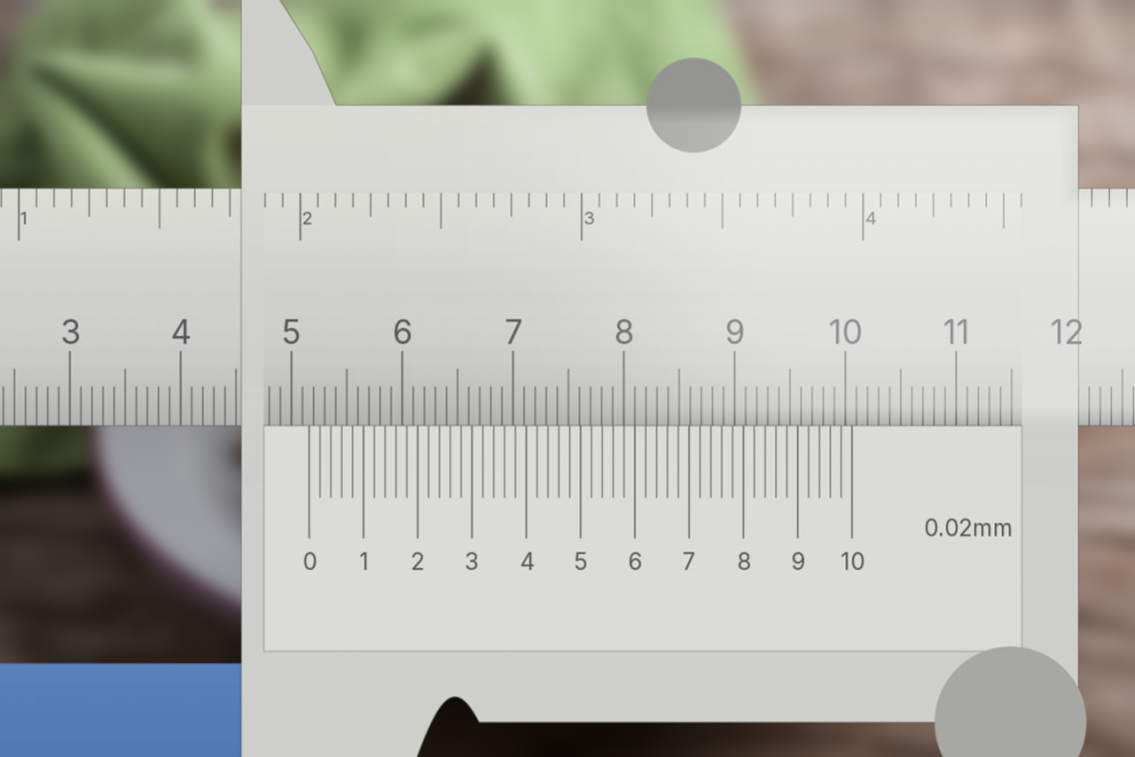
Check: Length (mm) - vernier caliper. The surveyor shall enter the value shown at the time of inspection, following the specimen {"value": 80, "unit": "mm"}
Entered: {"value": 51.6, "unit": "mm"}
